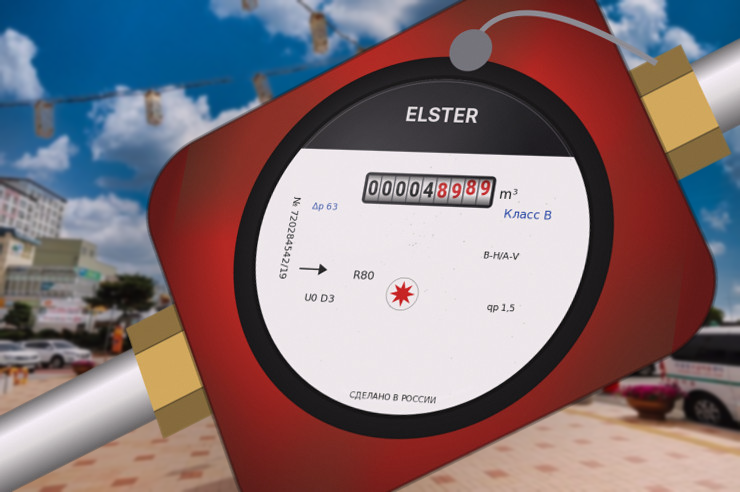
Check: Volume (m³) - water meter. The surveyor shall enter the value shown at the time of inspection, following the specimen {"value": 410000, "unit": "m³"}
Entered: {"value": 4.8989, "unit": "m³"}
